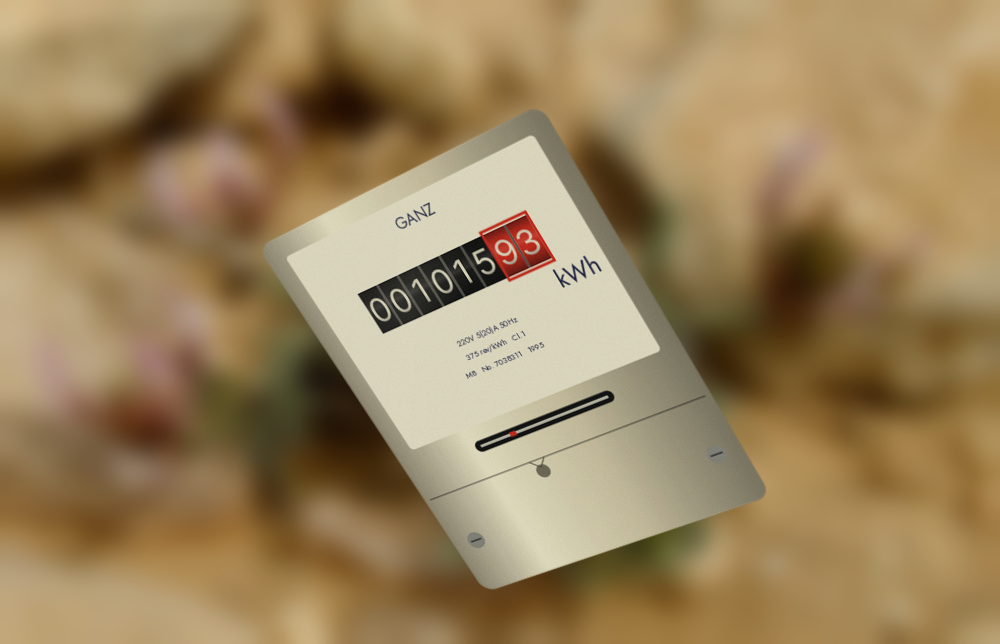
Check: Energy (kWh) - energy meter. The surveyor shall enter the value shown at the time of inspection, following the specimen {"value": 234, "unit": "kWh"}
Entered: {"value": 1015.93, "unit": "kWh"}
